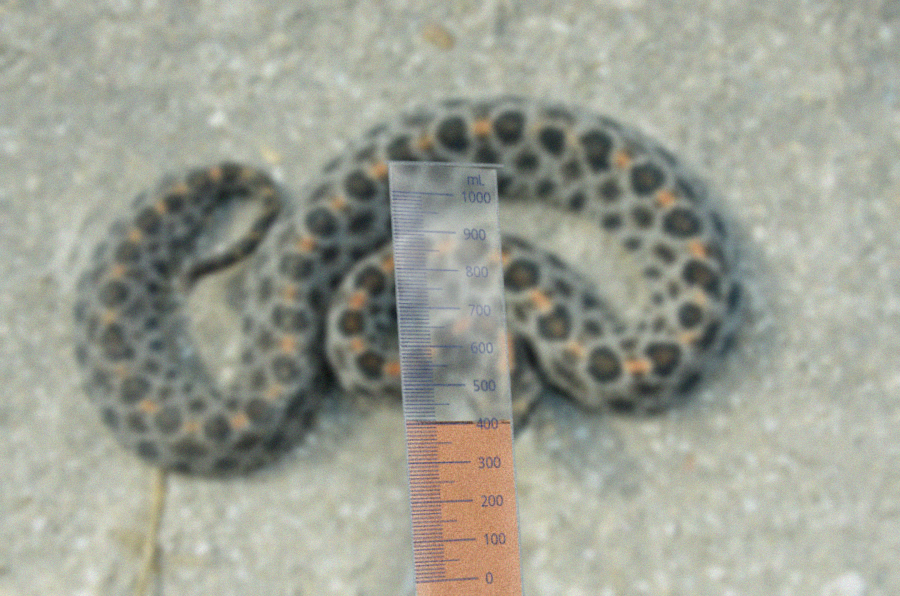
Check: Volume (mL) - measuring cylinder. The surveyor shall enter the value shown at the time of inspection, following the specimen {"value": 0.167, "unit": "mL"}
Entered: {"value": 400, "unit": "mL"}
